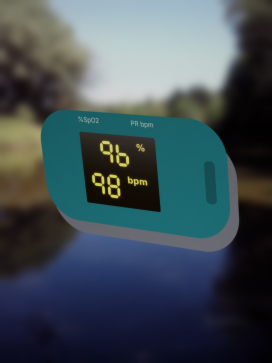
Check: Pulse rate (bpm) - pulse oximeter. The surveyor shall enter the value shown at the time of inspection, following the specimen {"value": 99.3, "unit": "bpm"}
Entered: {"value": 98, "unit": "bpm"}
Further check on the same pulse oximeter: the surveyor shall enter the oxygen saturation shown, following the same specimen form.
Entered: {"value": 96, "unit": "%"}
